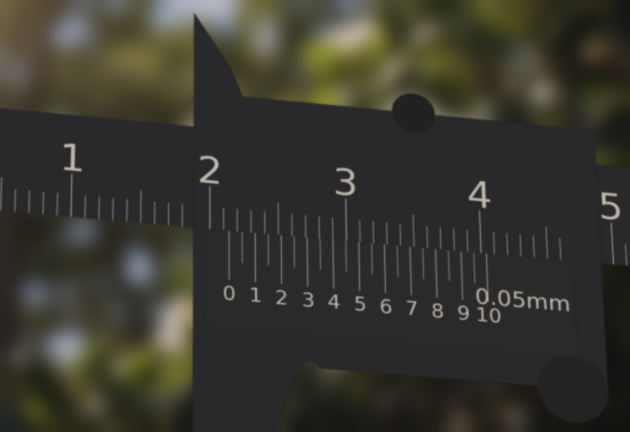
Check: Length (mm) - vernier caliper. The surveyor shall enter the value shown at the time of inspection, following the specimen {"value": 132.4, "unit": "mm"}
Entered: {"value": 21.4, "unit": "mm"}
